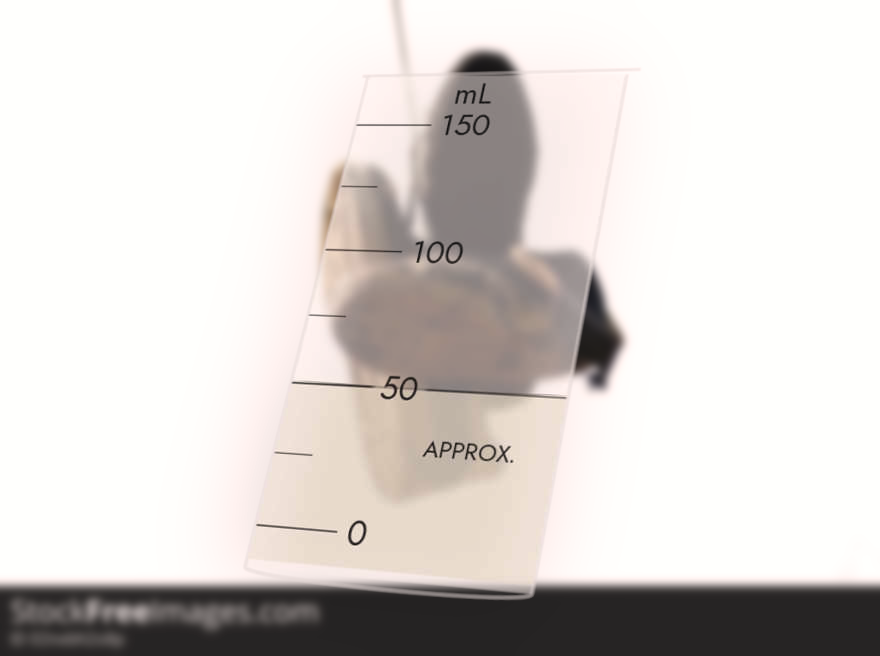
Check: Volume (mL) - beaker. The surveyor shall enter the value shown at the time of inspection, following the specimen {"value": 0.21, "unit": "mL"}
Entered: {"value": 50, "unit": "mL"}
